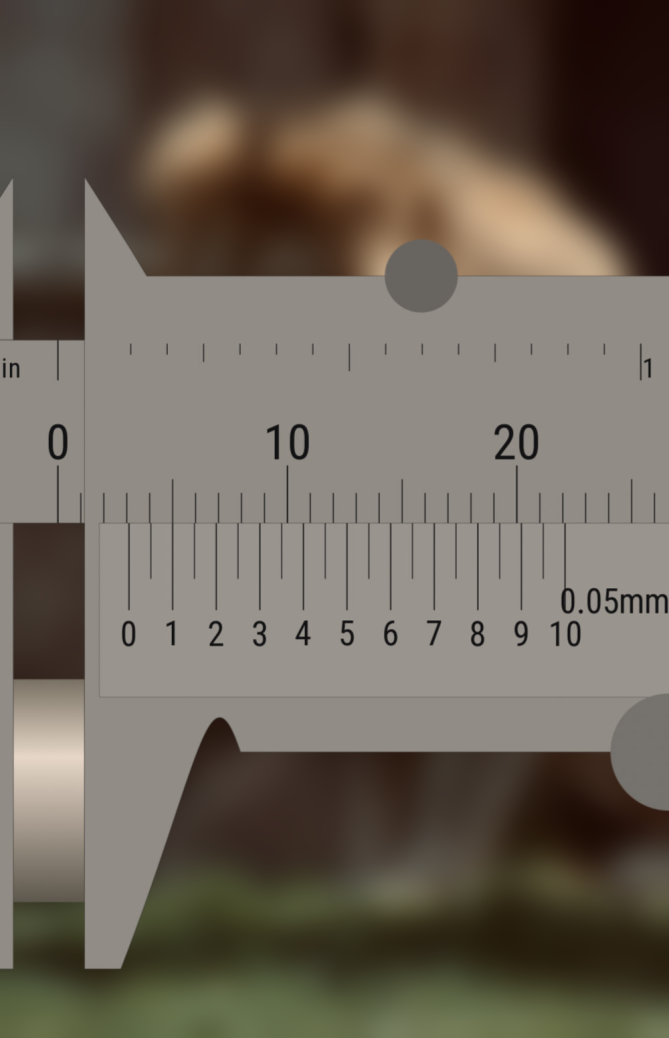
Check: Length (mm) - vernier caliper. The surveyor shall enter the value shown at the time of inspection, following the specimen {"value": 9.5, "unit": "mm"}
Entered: {"value": 3.10, "unit": "mm"}
